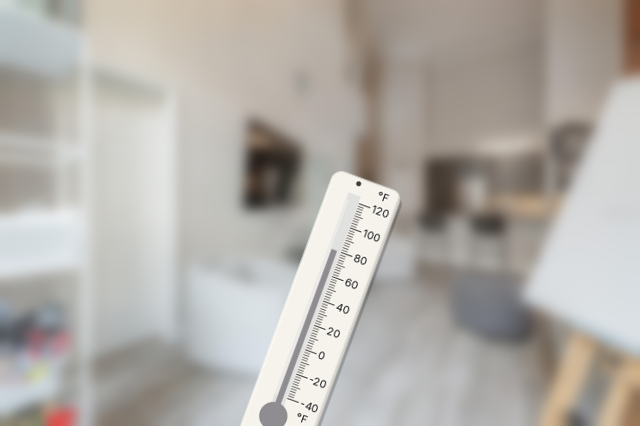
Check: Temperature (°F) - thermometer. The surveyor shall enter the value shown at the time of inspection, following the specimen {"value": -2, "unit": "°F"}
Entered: {"value": 80, "unit": "°F"}
